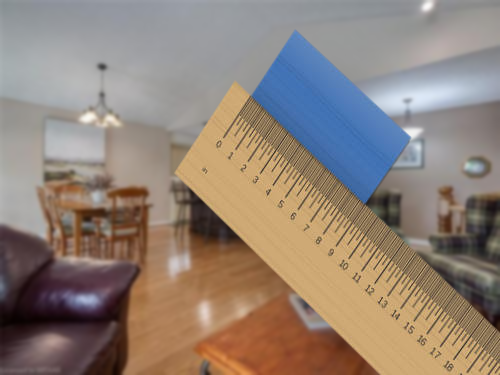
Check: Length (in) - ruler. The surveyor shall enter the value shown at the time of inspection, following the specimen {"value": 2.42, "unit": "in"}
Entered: {"value": 9, "unit": "in"}
